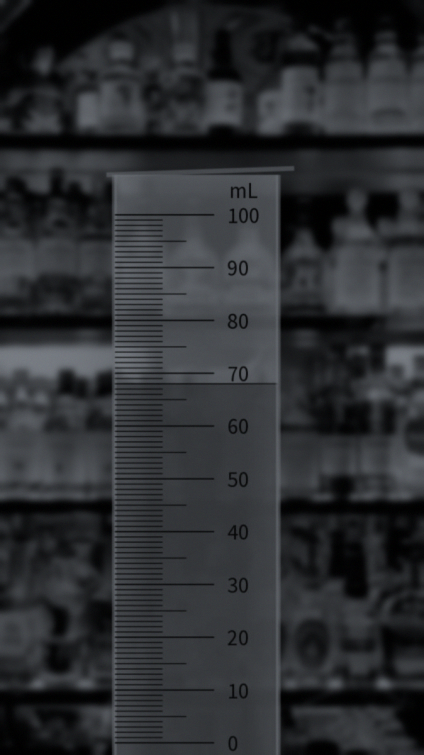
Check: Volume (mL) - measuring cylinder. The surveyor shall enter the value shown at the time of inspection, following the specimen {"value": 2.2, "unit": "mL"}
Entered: {"value": 68, "unit": "mL"}
